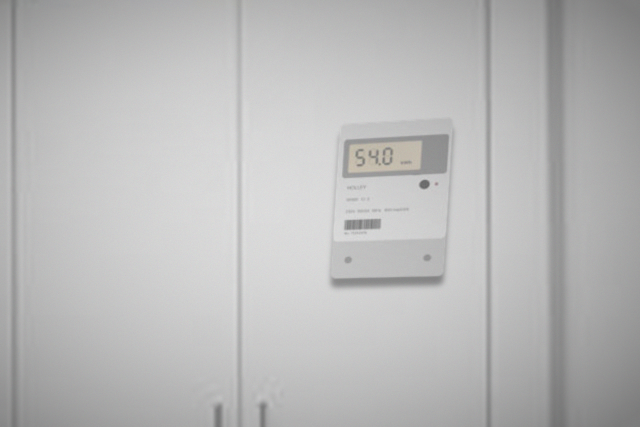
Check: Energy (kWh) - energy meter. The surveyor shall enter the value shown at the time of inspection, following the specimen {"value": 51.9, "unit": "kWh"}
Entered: {"value": 54.0, "unit": "kWh"}
